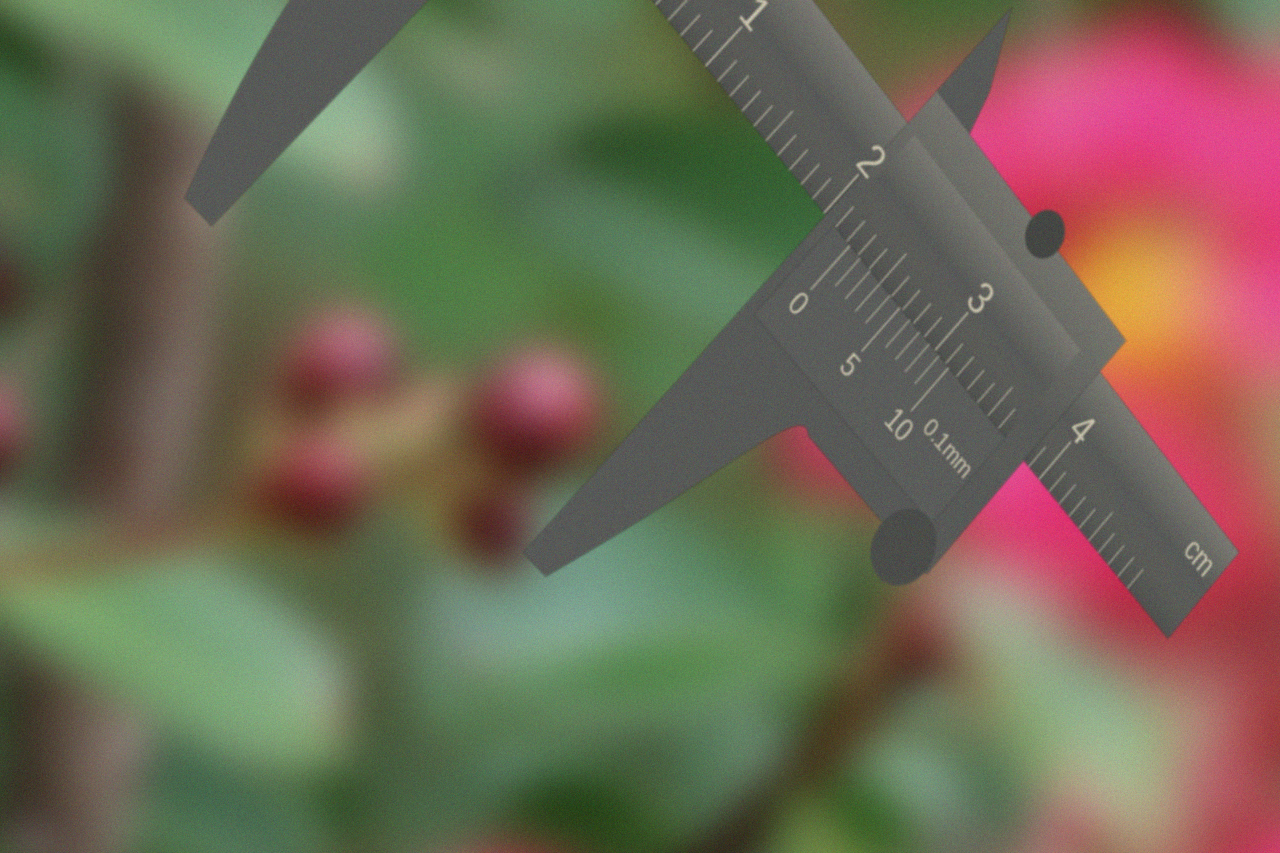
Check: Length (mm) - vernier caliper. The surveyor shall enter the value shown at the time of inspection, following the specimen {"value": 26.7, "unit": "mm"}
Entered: {"value": 22.3, "unit": "mm"}
